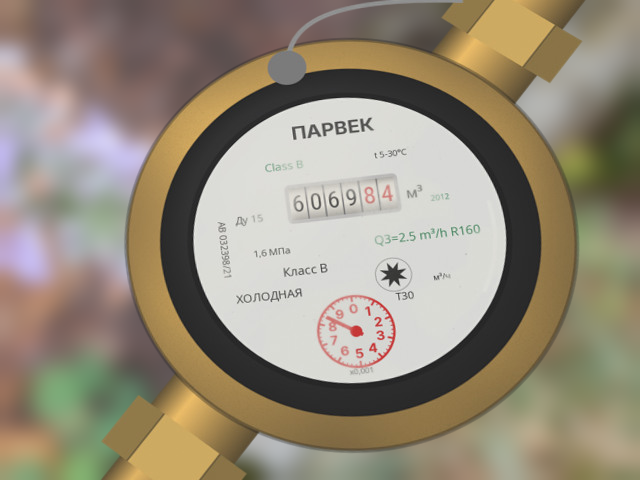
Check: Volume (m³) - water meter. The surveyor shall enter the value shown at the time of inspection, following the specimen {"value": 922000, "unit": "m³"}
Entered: {"value": 6069.848, "unit": "m³"}
